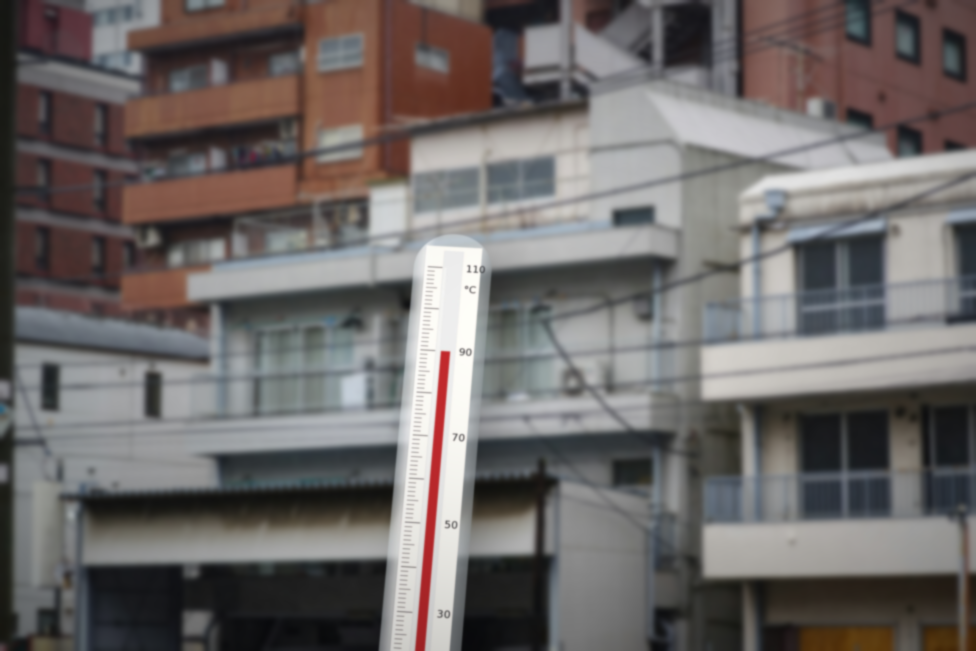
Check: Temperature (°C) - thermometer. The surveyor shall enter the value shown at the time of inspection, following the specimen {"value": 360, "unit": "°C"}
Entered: {"value": 90, "unit": "°C"}
